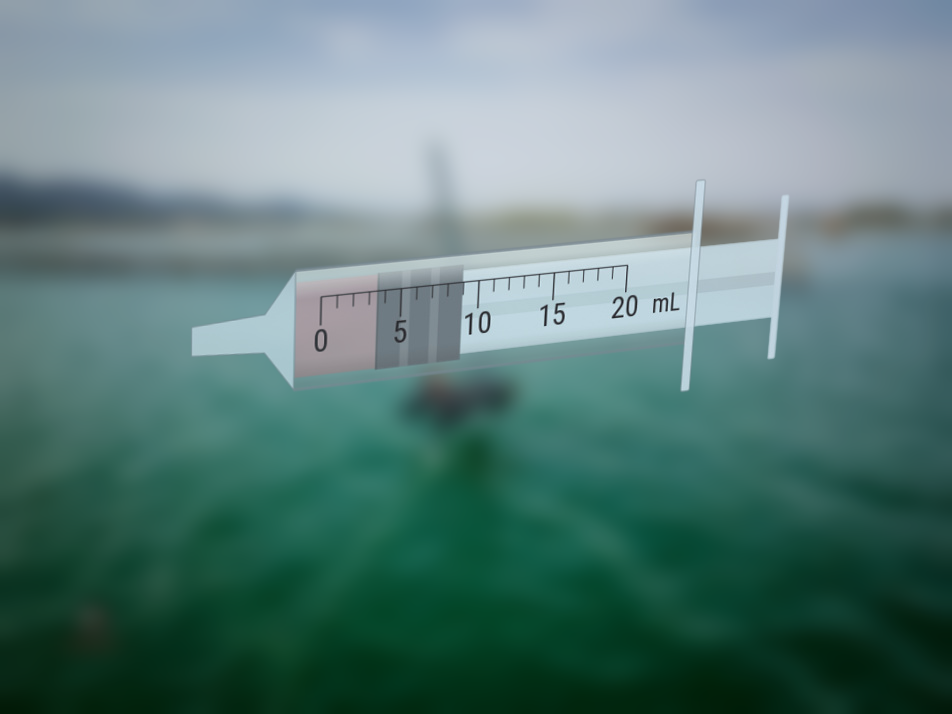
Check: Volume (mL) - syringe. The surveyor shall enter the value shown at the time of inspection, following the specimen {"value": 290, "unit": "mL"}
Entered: {"value": 3.5, "unit": "mL"}
